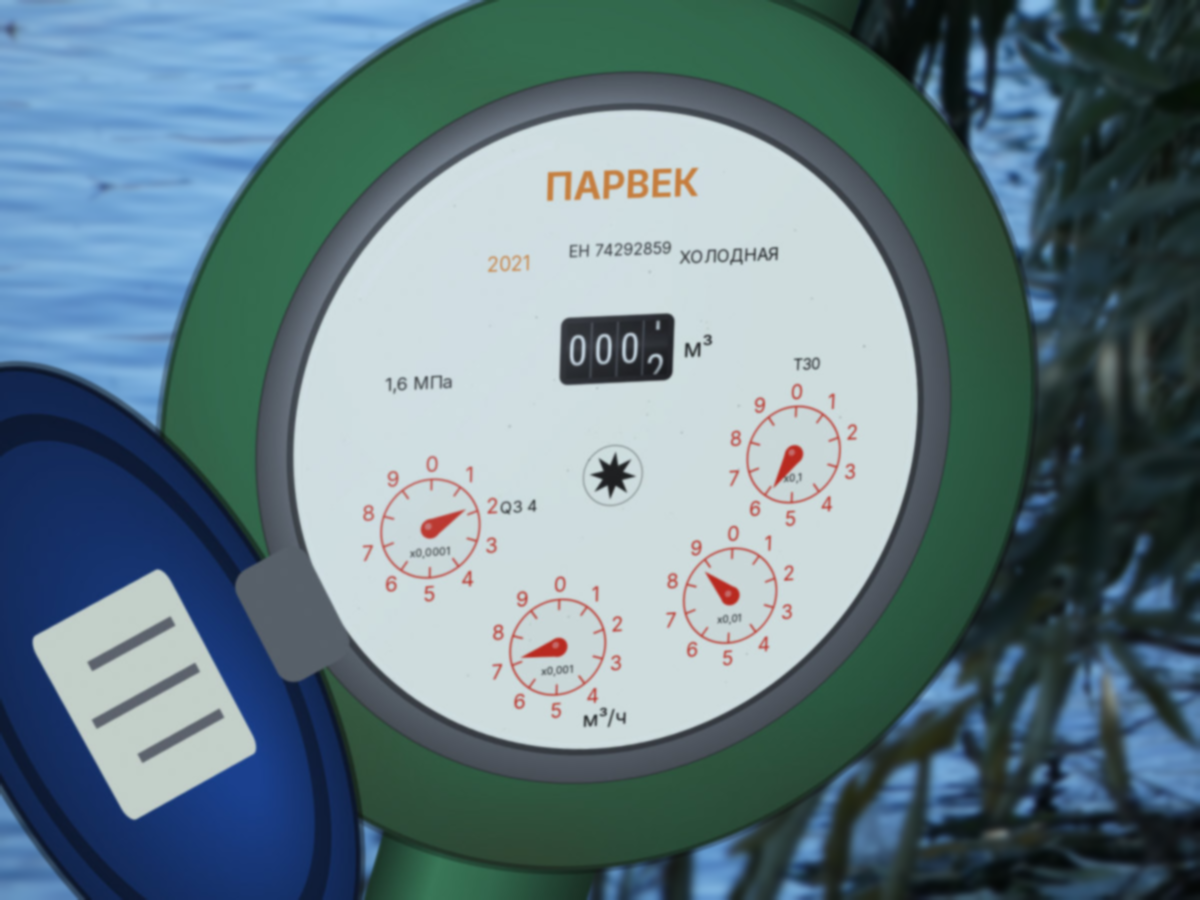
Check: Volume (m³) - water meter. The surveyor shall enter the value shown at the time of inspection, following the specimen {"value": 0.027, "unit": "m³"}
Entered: {"value": 1.5871, "unit": "m³"}
